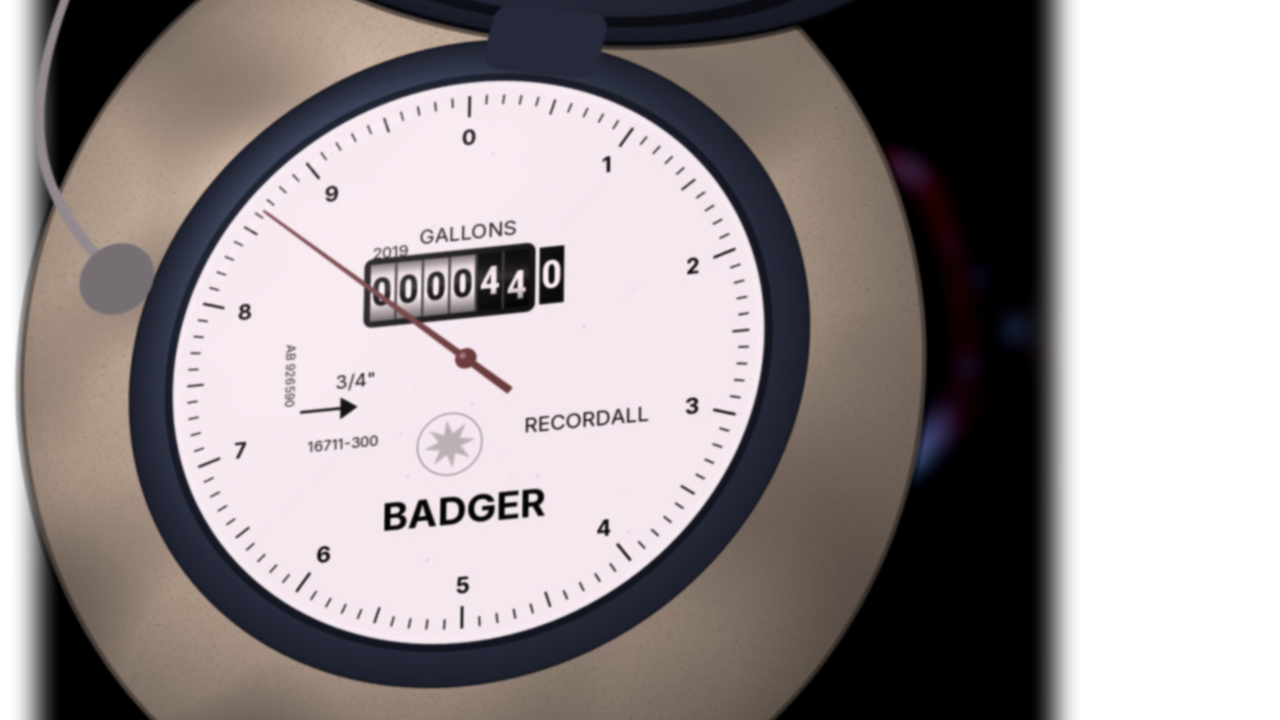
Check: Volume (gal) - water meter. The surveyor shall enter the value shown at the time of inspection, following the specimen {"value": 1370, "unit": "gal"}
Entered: {"value": 438.6, "unit": "gal"}
